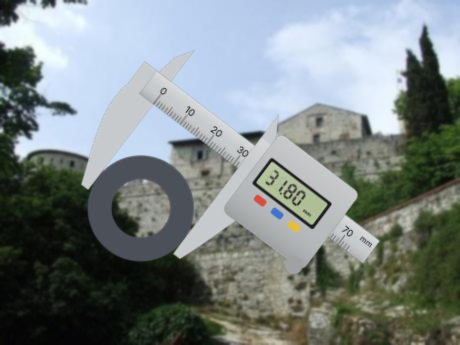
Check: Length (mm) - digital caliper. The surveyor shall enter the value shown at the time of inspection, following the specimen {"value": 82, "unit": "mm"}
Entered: {"value": 31.80, "unit": "mm"}
